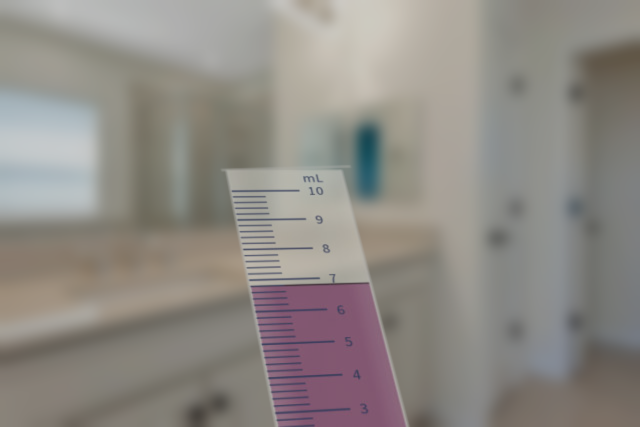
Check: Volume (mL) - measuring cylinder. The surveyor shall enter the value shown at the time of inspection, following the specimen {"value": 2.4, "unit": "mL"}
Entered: {"value": 6.8, "unit": "mL"}
